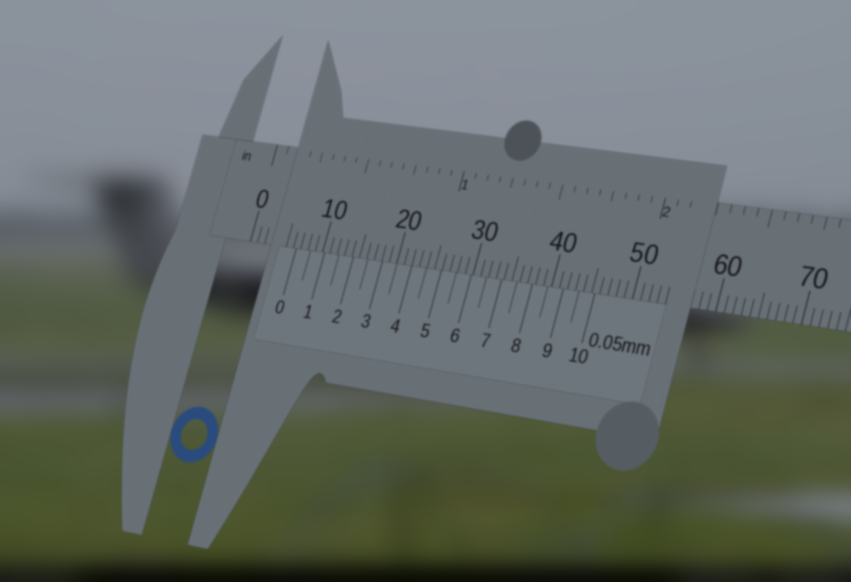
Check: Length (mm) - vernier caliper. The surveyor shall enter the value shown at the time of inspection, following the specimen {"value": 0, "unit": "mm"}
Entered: {"value": 6.4, "unit": "mm"}
